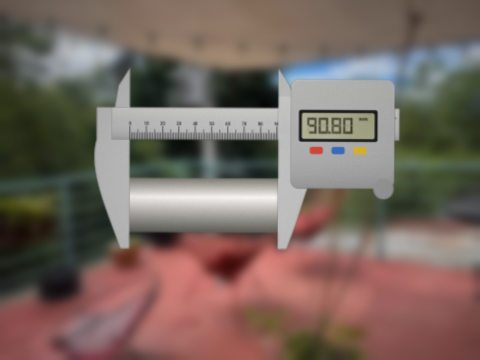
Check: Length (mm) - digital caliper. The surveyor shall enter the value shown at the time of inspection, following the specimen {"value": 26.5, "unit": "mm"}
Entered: {"value": 90.80, "unit": "mm"}
